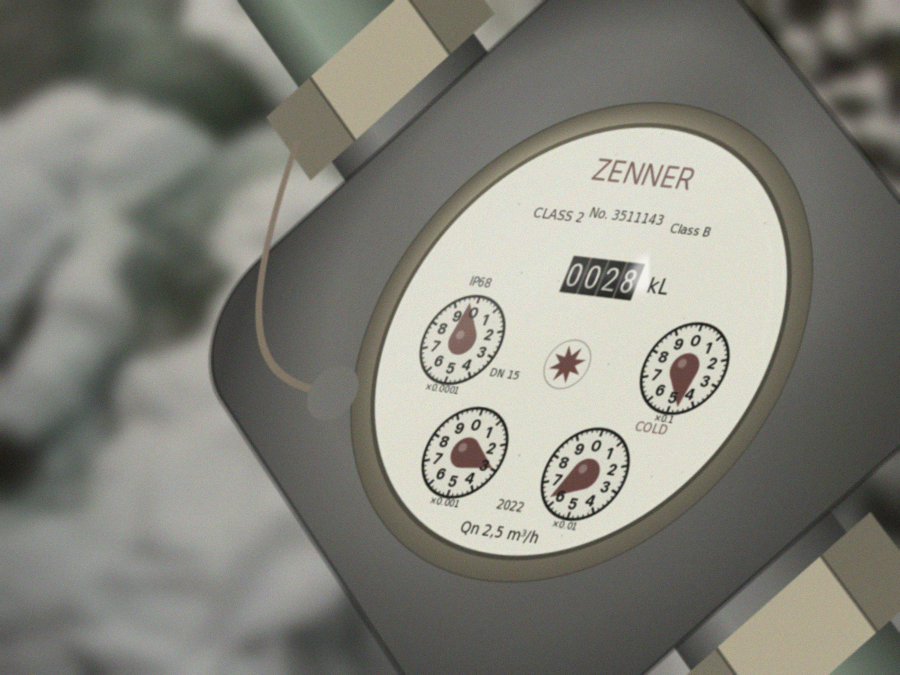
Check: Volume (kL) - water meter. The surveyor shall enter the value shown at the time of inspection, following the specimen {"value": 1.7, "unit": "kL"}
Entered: {"value": 28.4629, "unit": "kL"}
